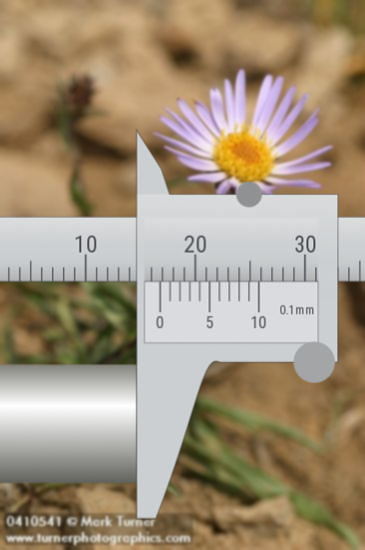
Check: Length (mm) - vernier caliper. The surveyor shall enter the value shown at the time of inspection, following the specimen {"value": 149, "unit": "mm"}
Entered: {"value": 16.8, "unit": "mm"}
